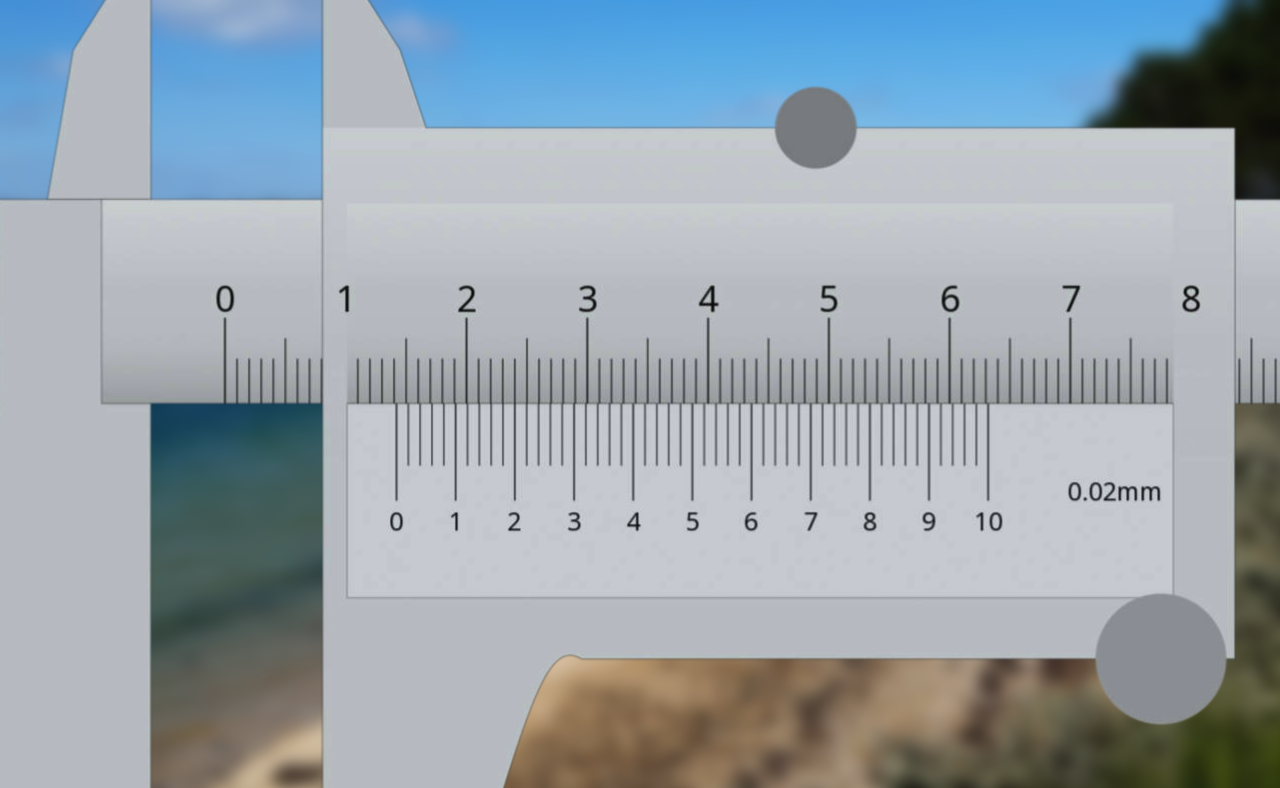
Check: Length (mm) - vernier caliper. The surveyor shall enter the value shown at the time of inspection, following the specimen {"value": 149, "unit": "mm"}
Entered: {"value": 14.2, "unit": "mm"}
